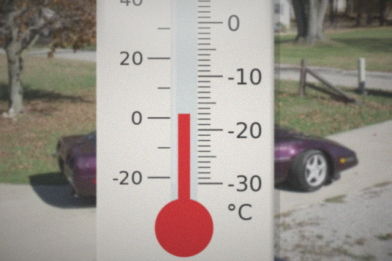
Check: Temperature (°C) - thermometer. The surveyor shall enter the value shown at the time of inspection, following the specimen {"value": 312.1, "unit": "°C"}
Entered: {"value": -17, "unit": "°C"}
